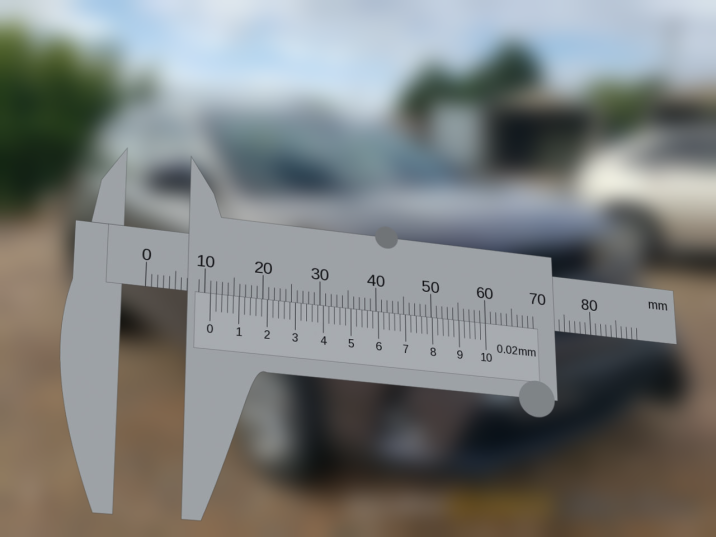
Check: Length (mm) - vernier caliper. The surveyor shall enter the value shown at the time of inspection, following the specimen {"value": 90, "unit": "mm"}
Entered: {"value": 11.0, "unit": "mm"}
